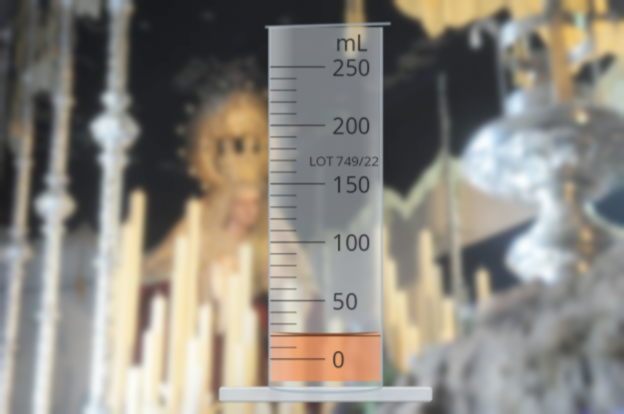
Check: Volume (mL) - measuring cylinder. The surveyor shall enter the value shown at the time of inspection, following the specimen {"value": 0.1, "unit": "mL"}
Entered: {"value": 20, "unit": "mL"}
